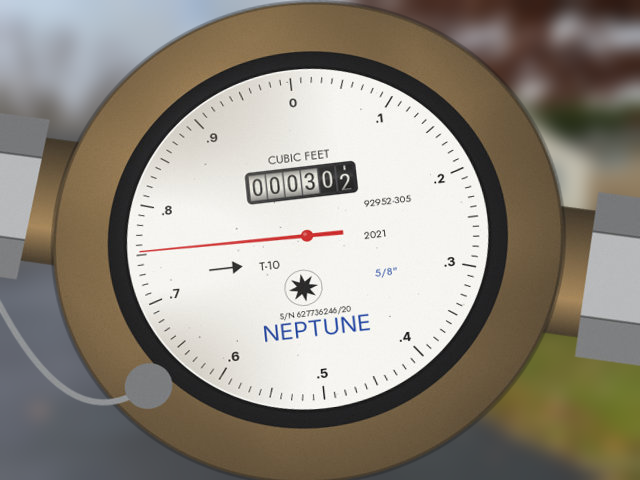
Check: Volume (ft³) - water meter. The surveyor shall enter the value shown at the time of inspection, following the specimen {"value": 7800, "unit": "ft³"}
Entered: {"value": 301.75, "unit": "ft³"}
